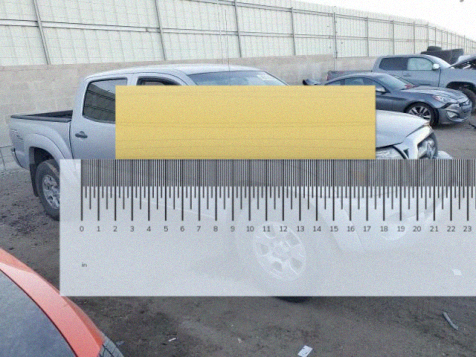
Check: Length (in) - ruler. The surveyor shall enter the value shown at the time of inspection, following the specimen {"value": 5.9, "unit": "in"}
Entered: {"value": 15.5, "unit": "in"}
